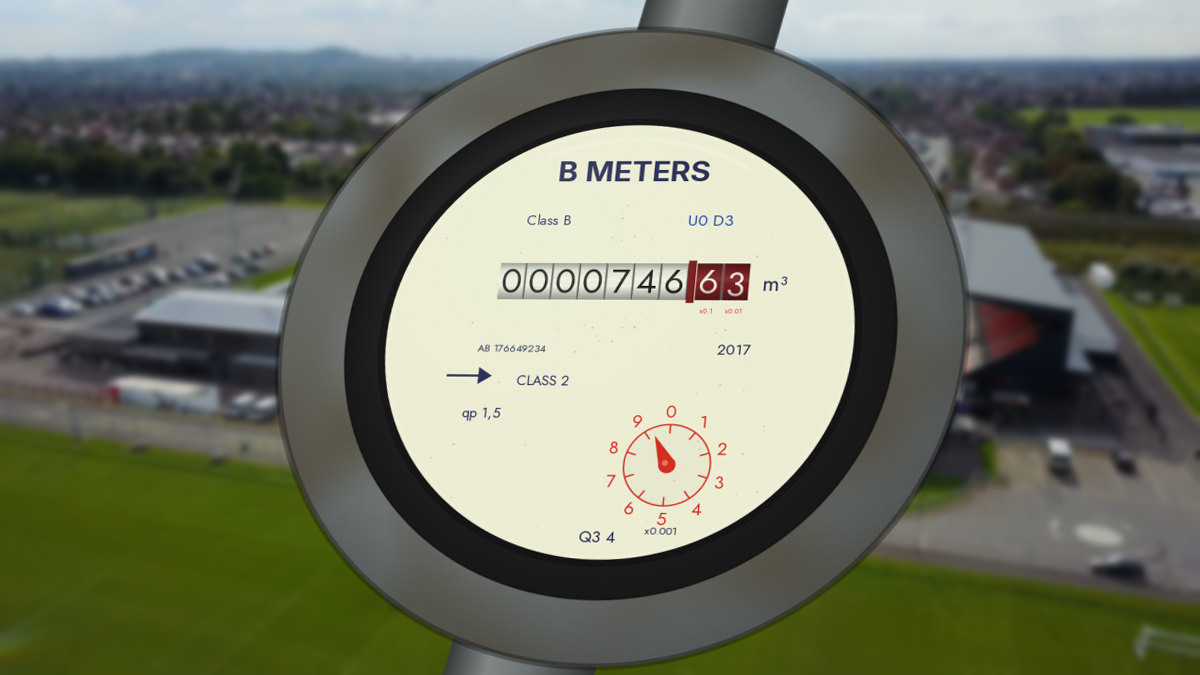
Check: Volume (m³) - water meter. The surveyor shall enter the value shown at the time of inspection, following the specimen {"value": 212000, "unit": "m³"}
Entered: {"value": 746.629, "unit": "m³"}
